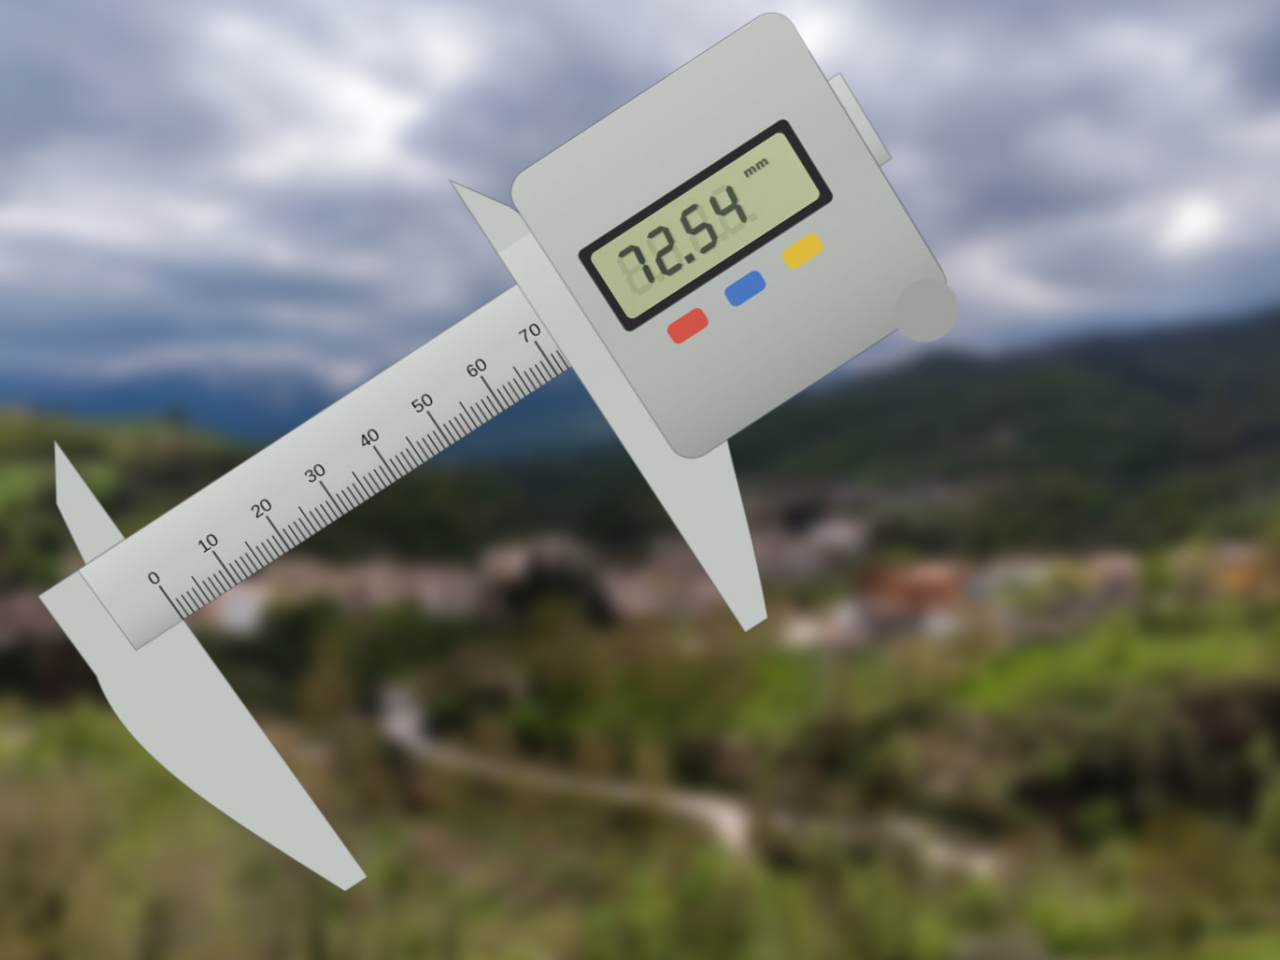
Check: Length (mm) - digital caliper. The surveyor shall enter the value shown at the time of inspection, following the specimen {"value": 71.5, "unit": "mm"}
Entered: {"value": 72.54, "unit": "mm"}
